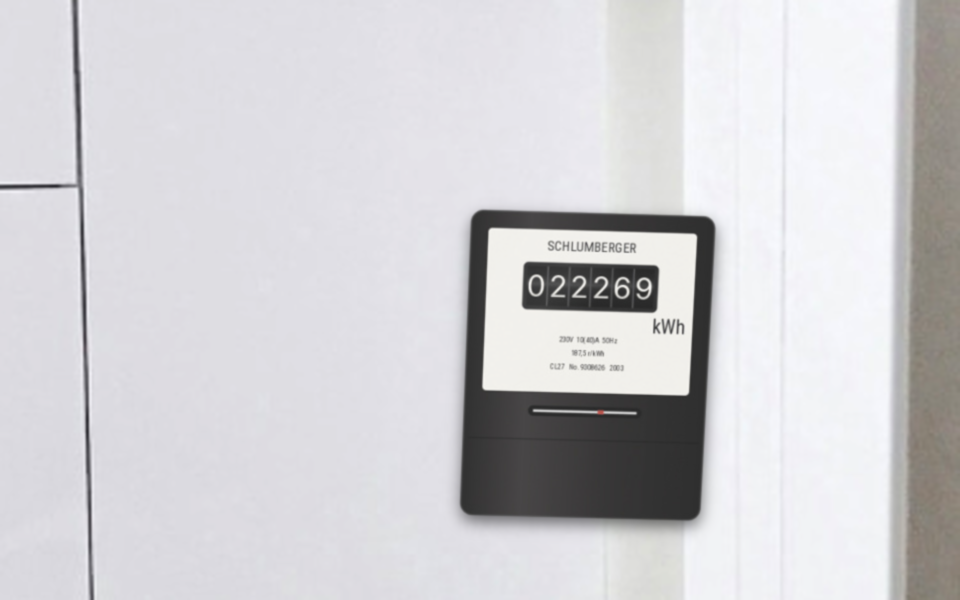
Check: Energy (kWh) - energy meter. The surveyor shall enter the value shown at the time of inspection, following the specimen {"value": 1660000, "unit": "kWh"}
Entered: {"value": 22269, "unit": "kWh"}
